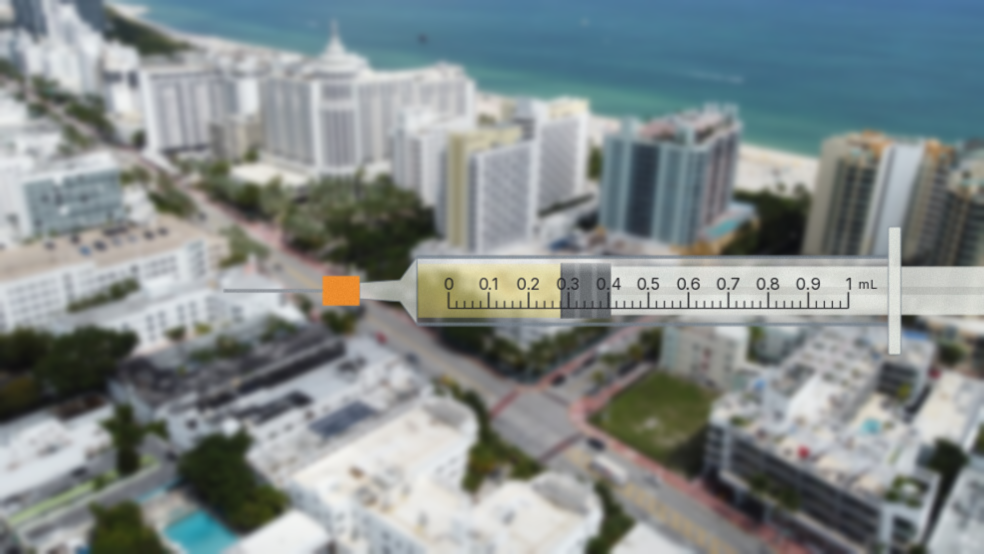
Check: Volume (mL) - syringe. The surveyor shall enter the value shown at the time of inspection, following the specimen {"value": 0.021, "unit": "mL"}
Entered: {"value": 0.28, "unit": "mL"}
